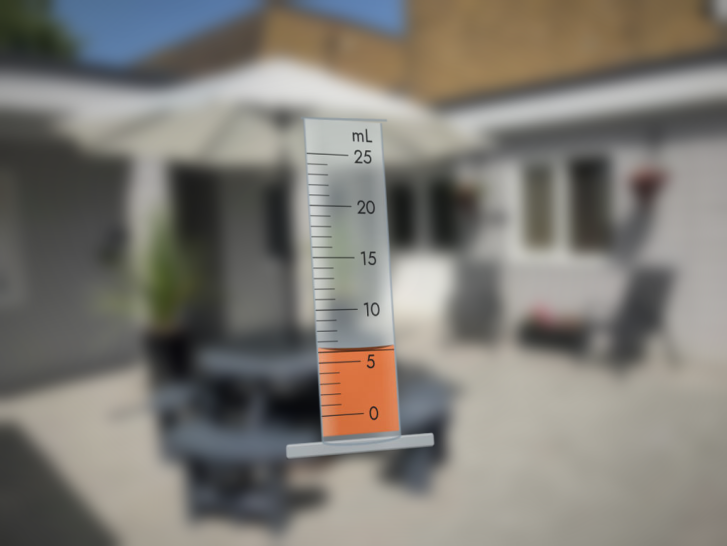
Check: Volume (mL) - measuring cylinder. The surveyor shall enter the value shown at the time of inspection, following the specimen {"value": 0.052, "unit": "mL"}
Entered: {"value": 6, "unit": "mL"}
